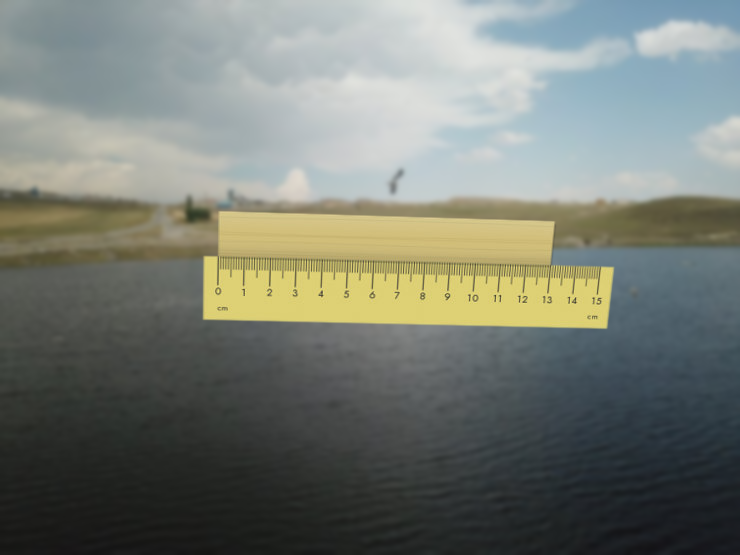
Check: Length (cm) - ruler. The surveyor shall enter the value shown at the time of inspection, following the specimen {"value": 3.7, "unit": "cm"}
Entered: {"value": 13, "unit": "cm"}
